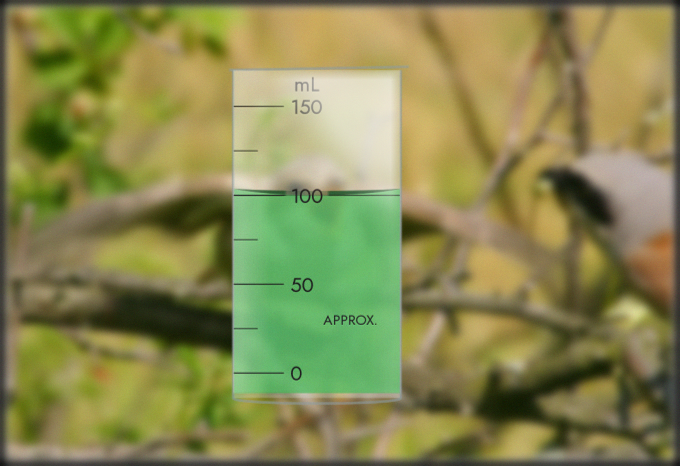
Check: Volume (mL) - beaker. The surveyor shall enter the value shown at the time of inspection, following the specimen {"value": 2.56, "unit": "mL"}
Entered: {"value": 100, "unit": "mL"}
